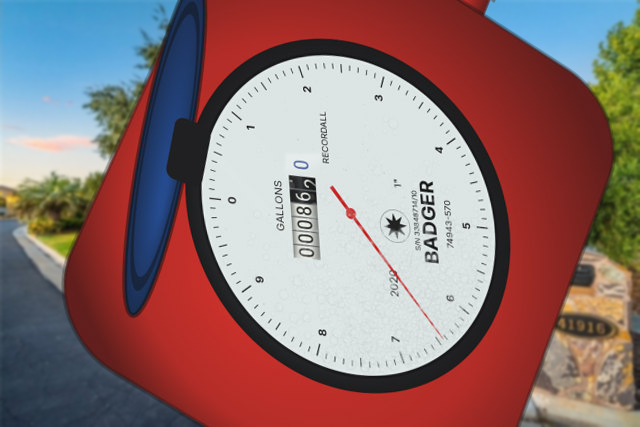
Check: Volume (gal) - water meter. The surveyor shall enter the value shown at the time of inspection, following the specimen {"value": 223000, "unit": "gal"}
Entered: {"value": 8616.4, "unit": "gal"}
